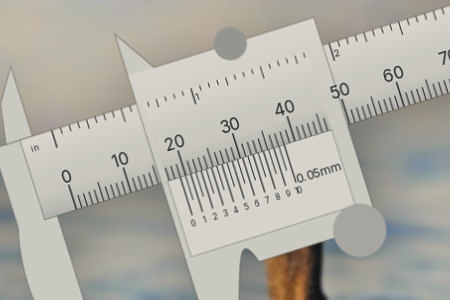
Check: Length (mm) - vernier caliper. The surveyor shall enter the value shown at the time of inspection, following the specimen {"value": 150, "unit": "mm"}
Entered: {"value": 19.0, "unit": "mm"}
